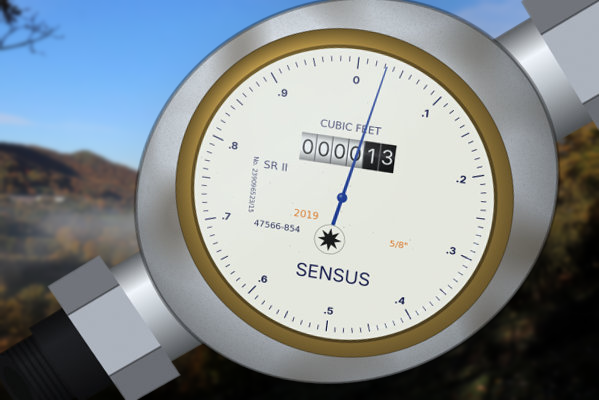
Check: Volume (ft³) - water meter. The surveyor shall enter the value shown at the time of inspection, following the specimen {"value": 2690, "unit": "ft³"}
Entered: {"value": 13.03, "unit": "ft³"}
